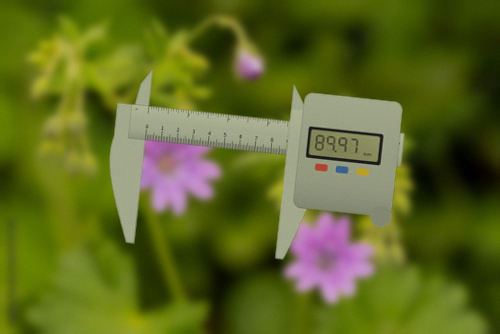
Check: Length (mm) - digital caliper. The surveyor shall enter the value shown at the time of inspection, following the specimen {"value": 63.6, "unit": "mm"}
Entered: {"value": 89.97, "unit": "mm"}
